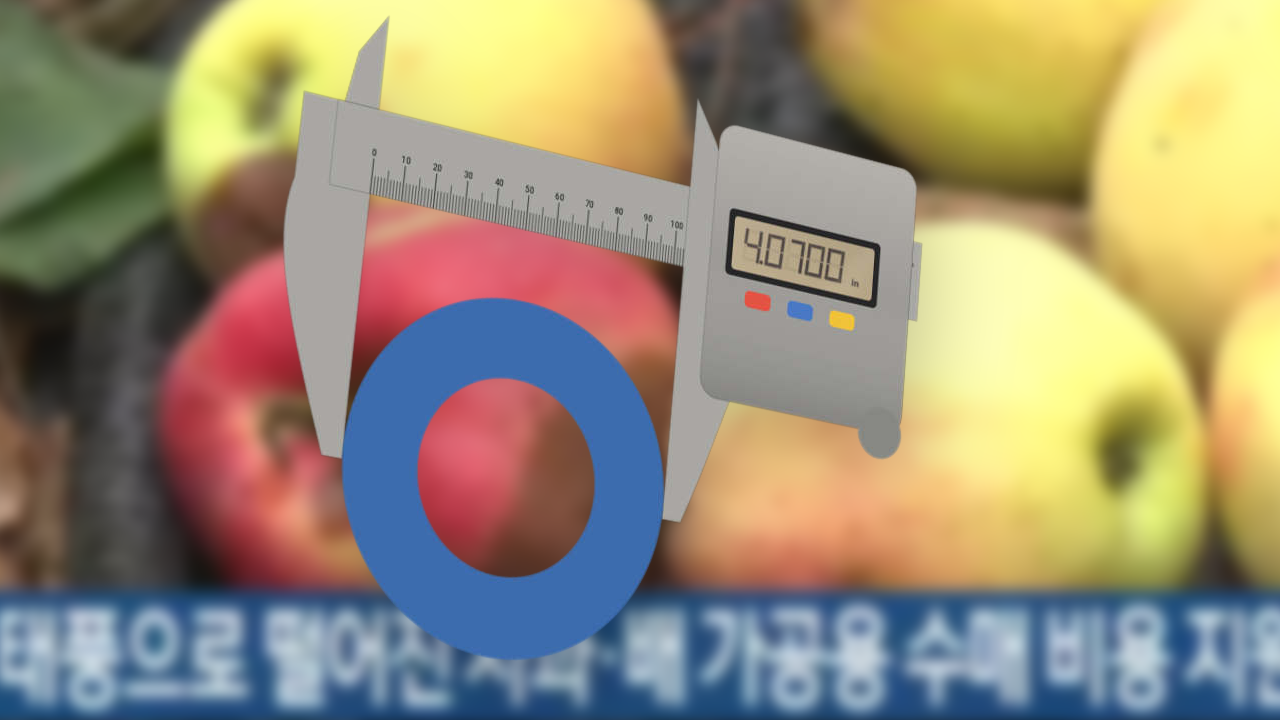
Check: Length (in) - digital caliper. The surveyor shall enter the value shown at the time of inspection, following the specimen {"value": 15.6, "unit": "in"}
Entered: {"value": 4.0700, "unit": "in"}
